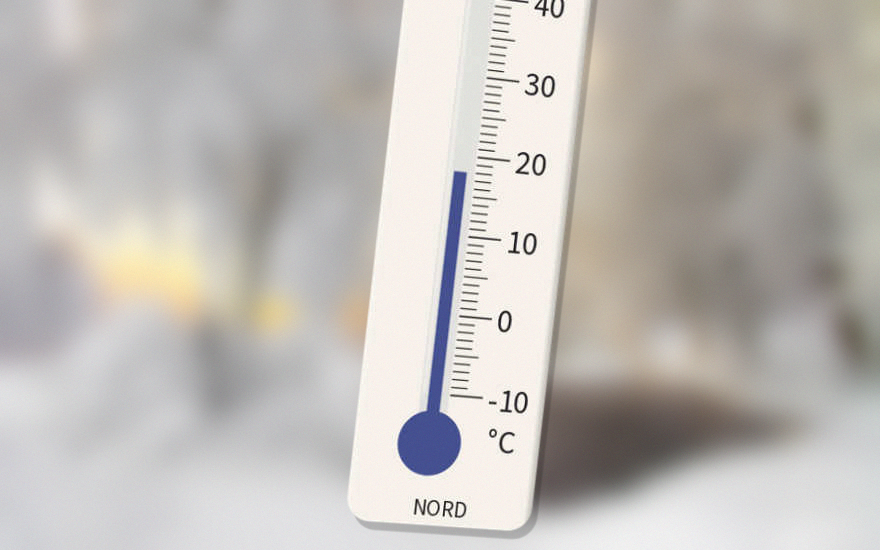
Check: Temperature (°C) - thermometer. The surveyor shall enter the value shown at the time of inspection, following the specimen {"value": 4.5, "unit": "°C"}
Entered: {"value": 18, "unit": "°C"}
